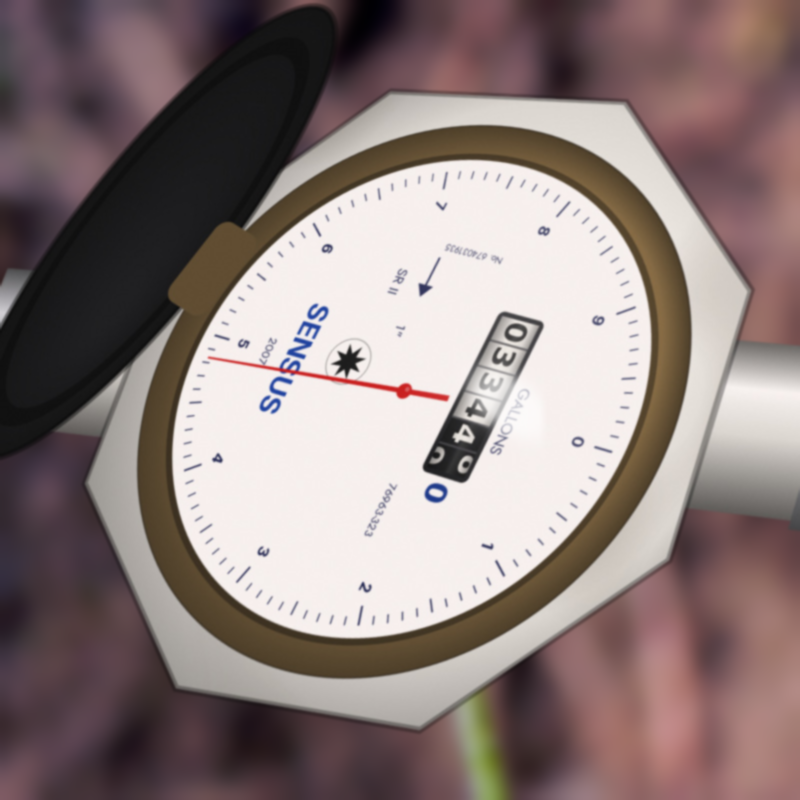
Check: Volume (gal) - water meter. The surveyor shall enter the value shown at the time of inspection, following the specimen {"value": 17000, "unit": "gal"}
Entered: {"value": 334484.8, "unit": "gal"}
